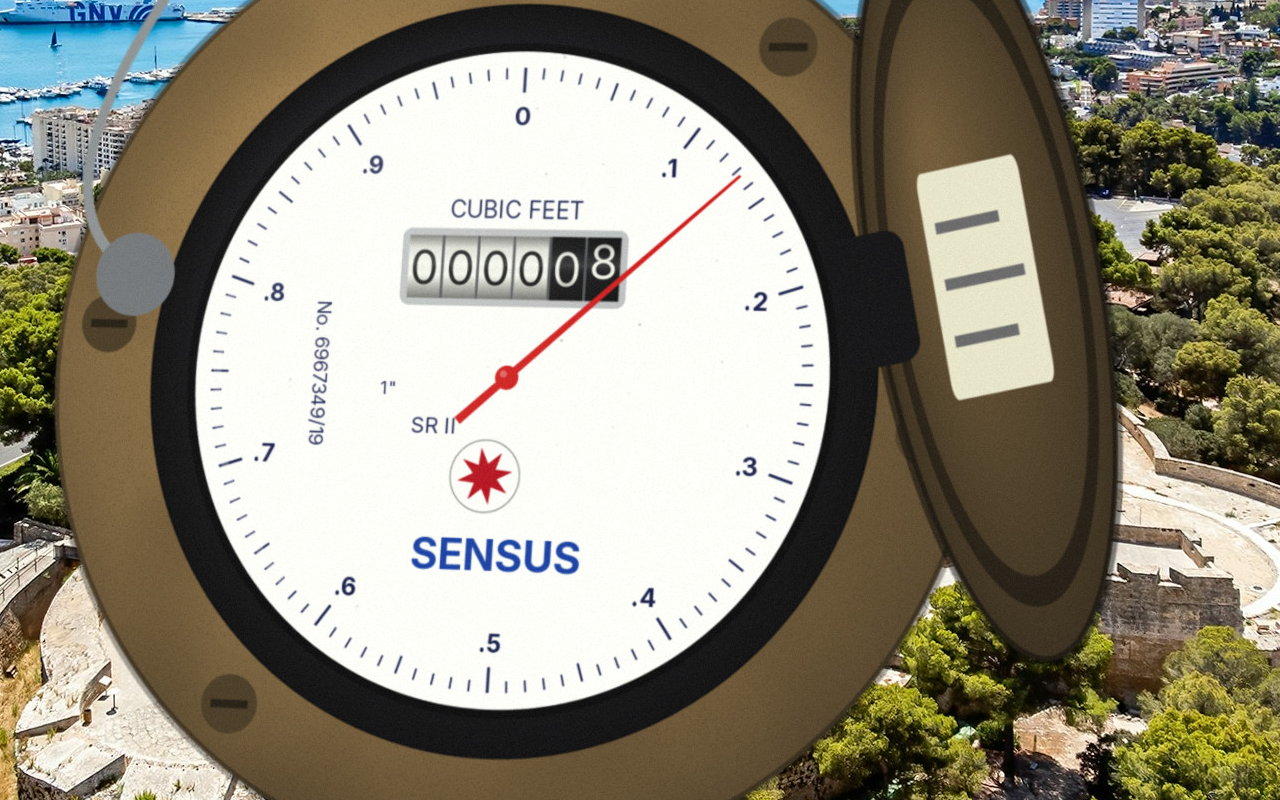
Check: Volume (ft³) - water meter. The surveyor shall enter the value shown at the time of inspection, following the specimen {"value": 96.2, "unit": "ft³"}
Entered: {"value": 8.13, "unit": "ft³"}
